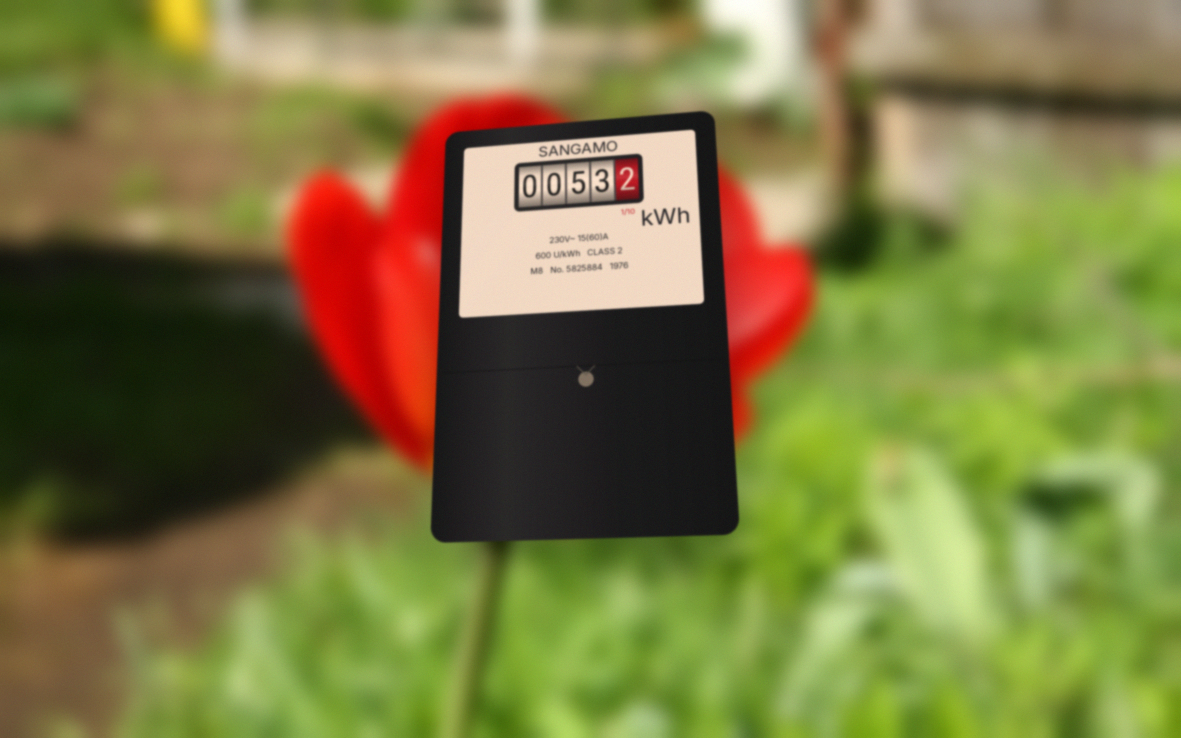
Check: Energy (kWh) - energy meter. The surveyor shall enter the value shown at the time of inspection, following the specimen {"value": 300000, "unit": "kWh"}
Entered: {"value": 53.2, "unit": "kWh"}
